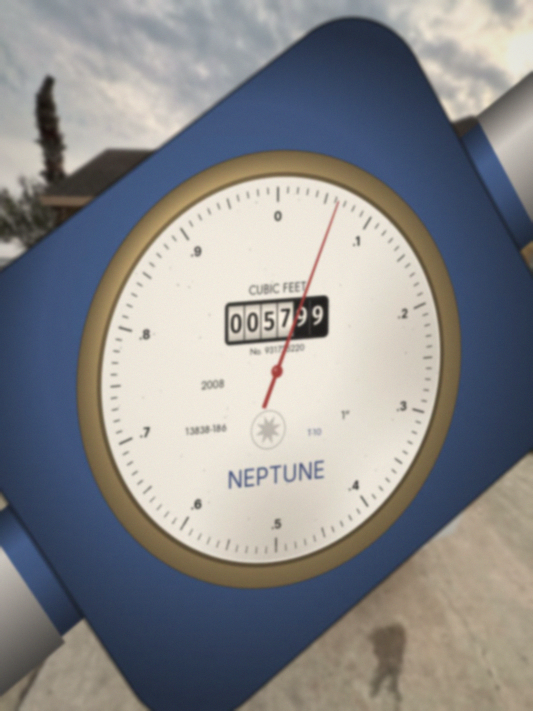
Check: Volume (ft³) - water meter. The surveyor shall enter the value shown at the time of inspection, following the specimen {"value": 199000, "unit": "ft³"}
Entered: {"value": 5799.06, "unit": "ft³"}
